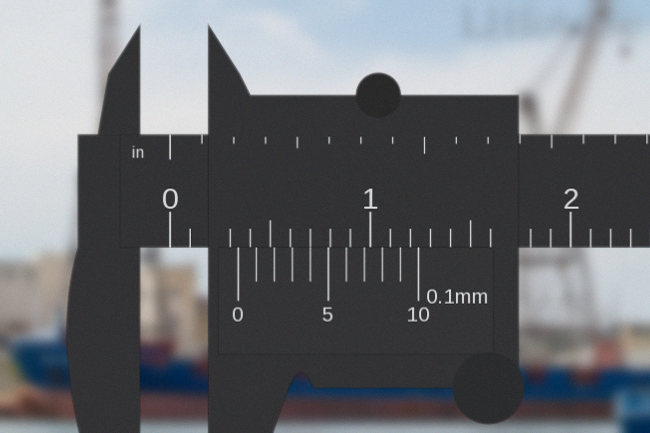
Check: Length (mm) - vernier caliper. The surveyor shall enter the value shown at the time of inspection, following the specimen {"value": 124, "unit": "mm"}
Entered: {"value": 3.4, "unit": "mm"}
